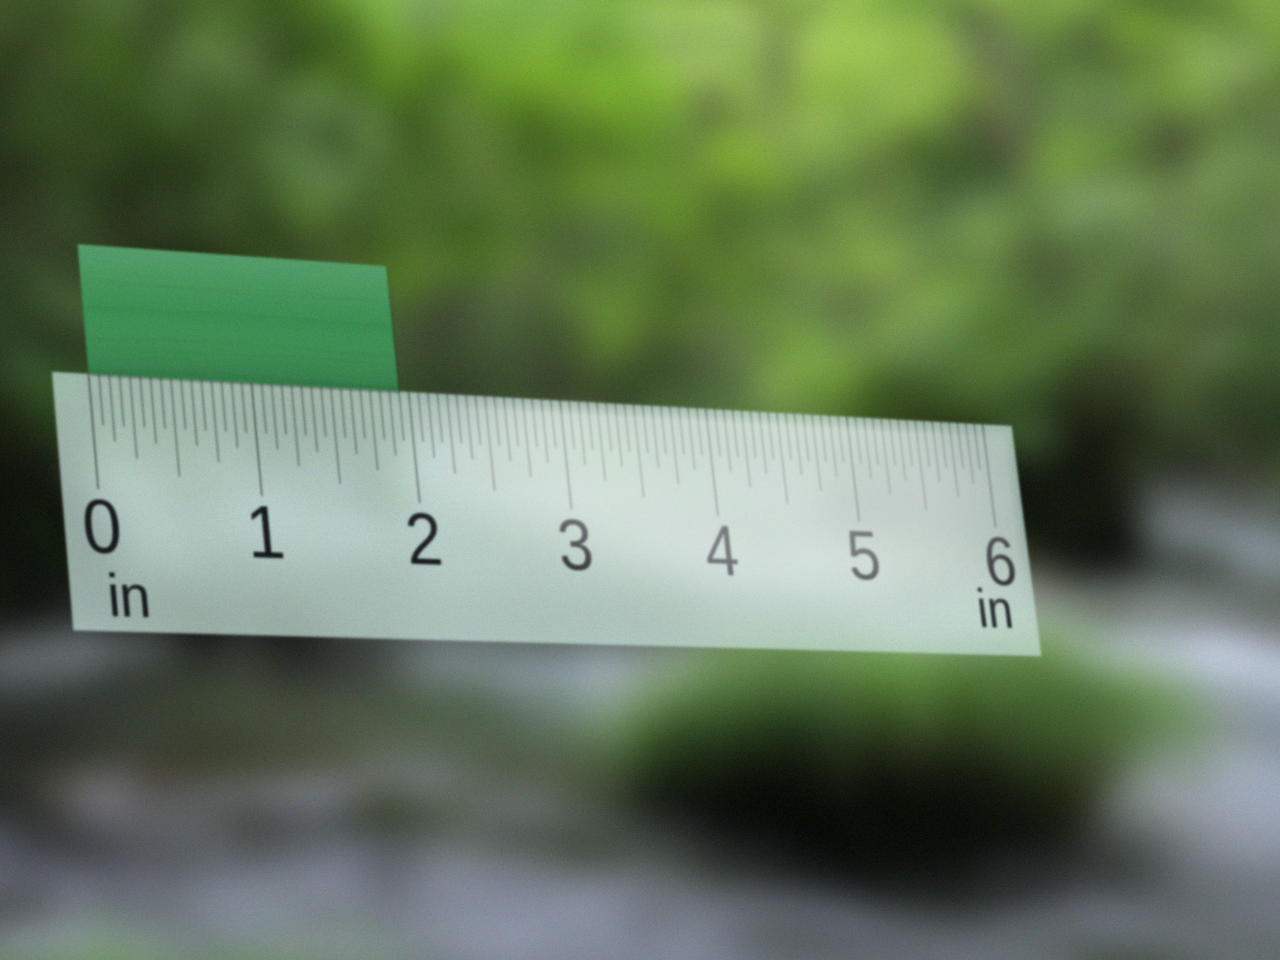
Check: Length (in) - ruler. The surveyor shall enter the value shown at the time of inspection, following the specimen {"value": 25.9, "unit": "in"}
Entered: {"value": 1.9375, "unit": "in"}
